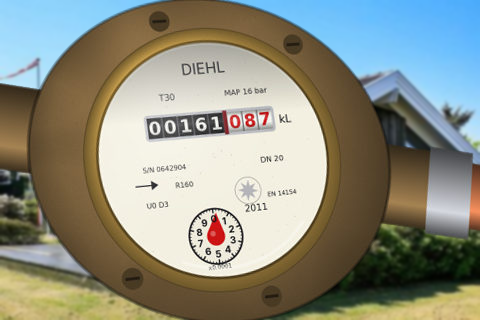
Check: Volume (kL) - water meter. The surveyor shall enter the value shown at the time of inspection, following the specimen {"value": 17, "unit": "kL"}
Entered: {"value": 161.0870, "unit": "kL"}
